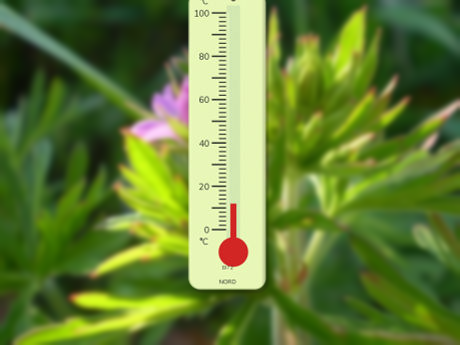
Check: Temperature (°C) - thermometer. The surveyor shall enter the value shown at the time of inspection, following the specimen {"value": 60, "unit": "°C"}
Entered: {"value": 12, "unit": "°C"}
